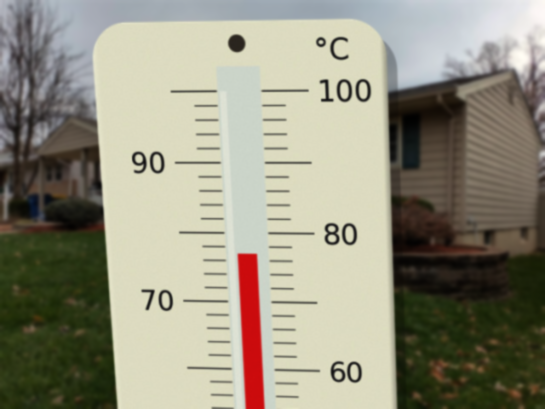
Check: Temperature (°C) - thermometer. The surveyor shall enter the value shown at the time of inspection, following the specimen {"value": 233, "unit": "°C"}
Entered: {"value": 77, "unit": "°C"}
